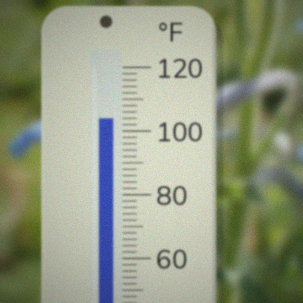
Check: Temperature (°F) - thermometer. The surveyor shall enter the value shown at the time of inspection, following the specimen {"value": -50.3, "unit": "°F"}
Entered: {"value": 104, "unit": "°F"}
